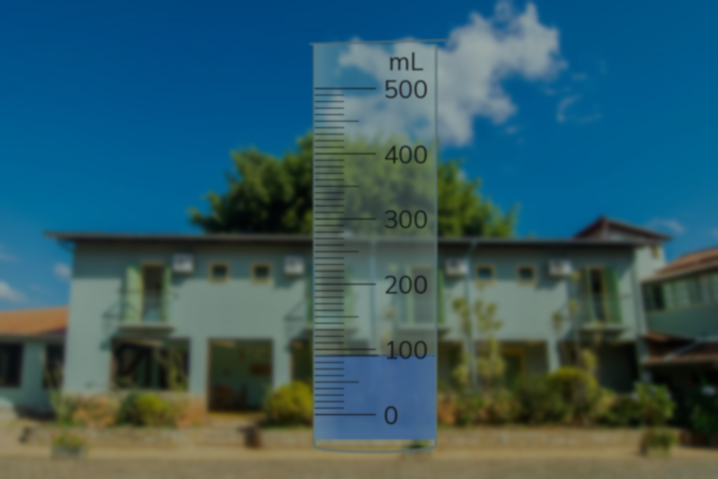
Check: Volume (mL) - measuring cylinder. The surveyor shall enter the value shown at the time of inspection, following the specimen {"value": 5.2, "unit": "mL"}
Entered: {"value": 90, "unit": "mL"}
